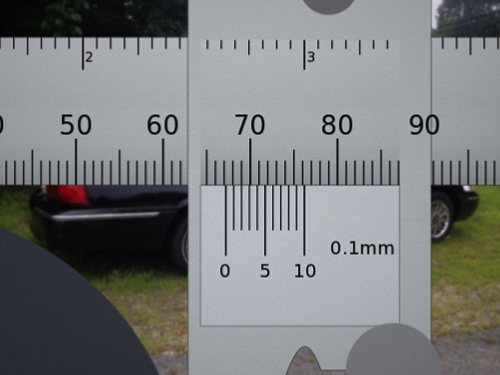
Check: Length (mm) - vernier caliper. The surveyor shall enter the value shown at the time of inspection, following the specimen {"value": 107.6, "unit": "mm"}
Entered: {"value": 67.2, "unit": "mm"}
